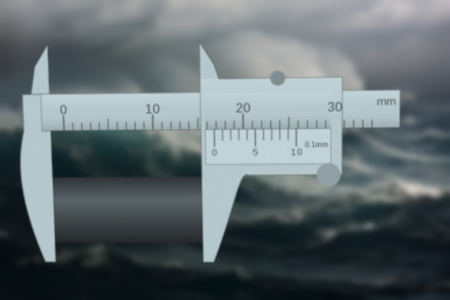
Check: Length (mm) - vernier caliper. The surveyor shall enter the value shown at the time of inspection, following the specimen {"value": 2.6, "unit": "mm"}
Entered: {"value": 16.8, "unit": "mm"}
